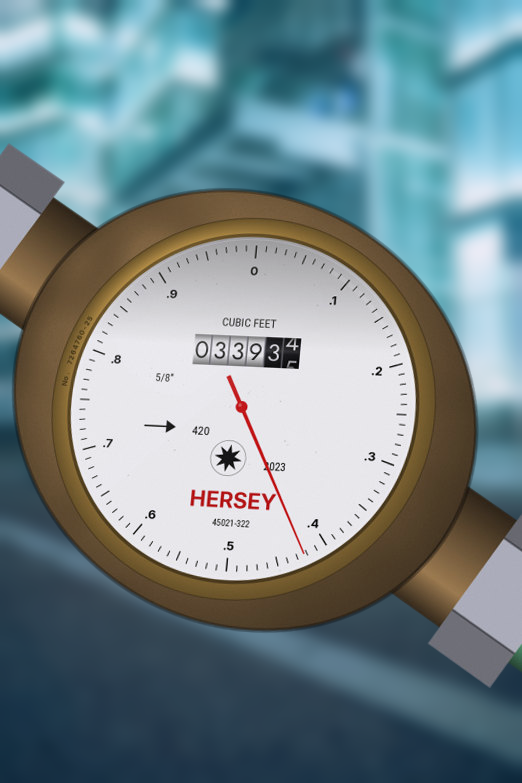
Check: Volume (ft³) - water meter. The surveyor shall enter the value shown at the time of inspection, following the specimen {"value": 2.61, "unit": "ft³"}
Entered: {"value": 33934.42, "unit": "ft³"}
